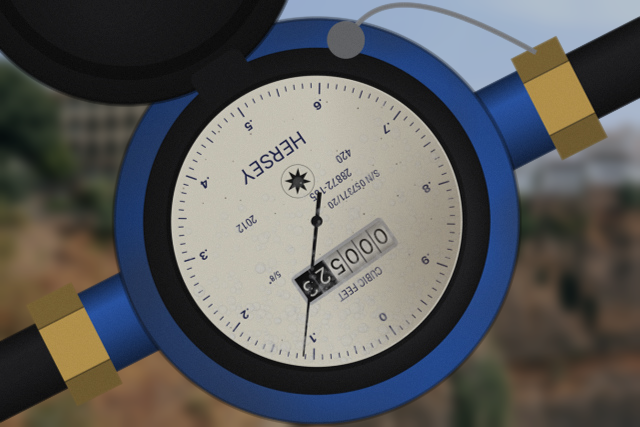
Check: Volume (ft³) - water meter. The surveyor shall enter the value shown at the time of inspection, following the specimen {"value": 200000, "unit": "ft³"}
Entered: {"value": 523.11, "unit": "ft³"}
